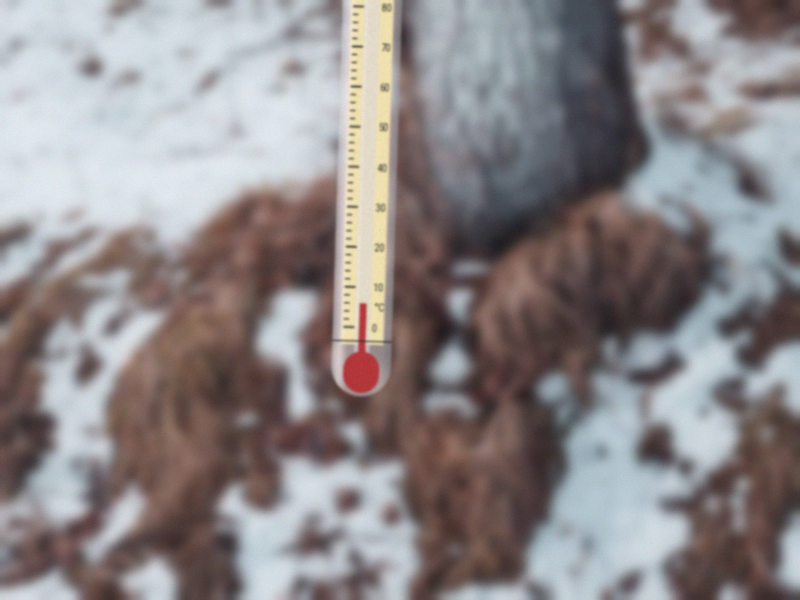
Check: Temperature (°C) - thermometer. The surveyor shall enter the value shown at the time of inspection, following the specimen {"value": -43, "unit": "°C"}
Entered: {"value": 6, "unit": "°C"}
